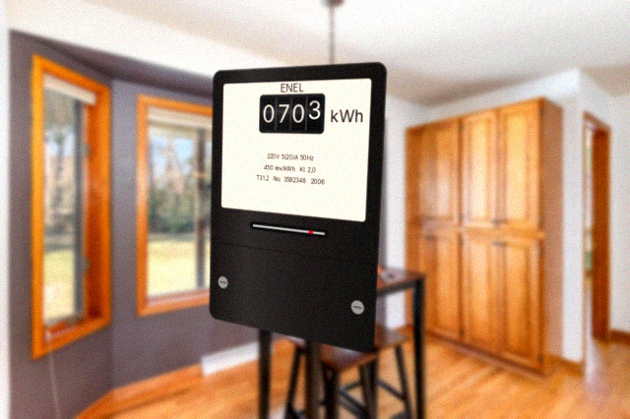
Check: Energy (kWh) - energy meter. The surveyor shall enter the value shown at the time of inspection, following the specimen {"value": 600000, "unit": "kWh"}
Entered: {"value": 703, "unit": "kWh"}
